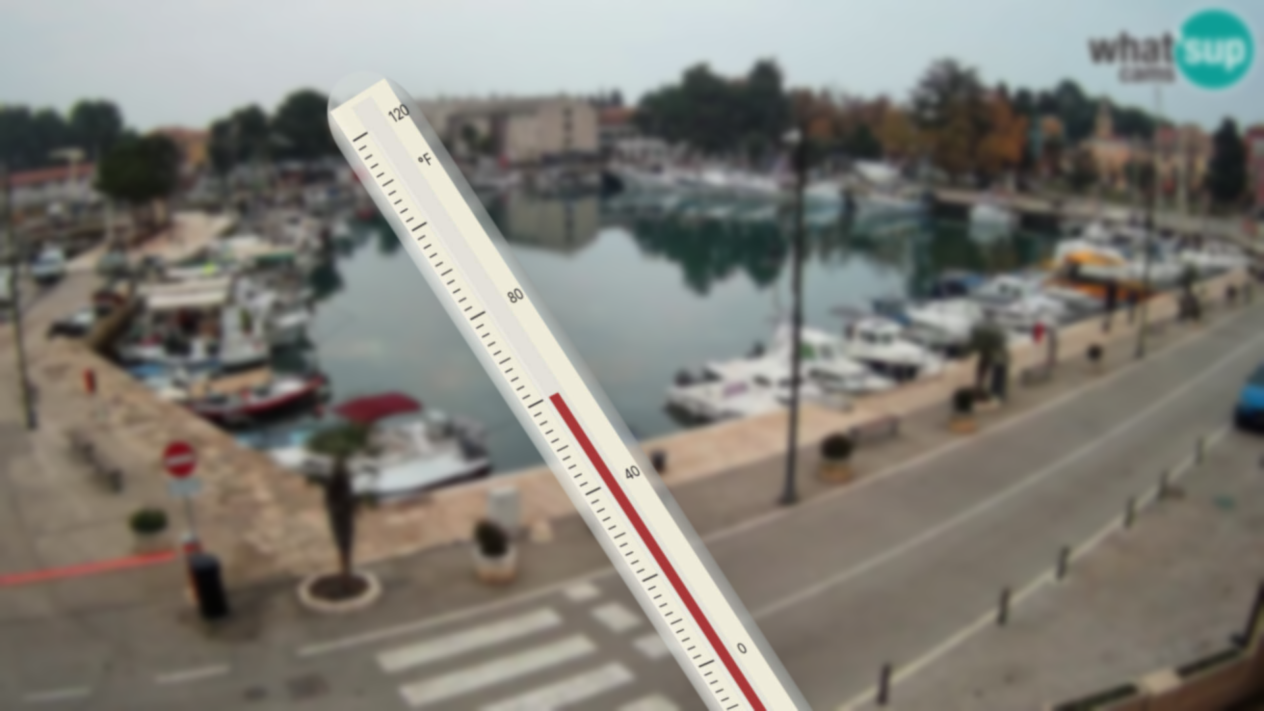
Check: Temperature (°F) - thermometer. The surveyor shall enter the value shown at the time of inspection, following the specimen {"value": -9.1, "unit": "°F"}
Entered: {"value": 60, "unit": "°F"}
